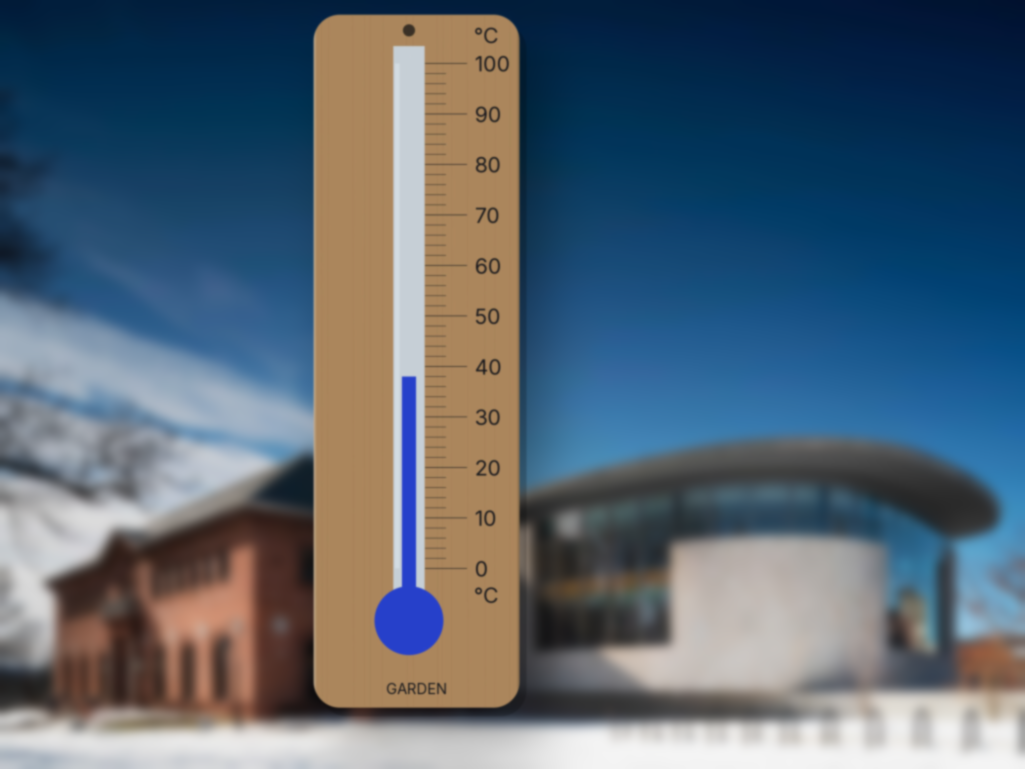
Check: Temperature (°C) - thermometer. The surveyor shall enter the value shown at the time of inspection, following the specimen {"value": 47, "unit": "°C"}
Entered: {"value": 38, "unit": "°C"}
